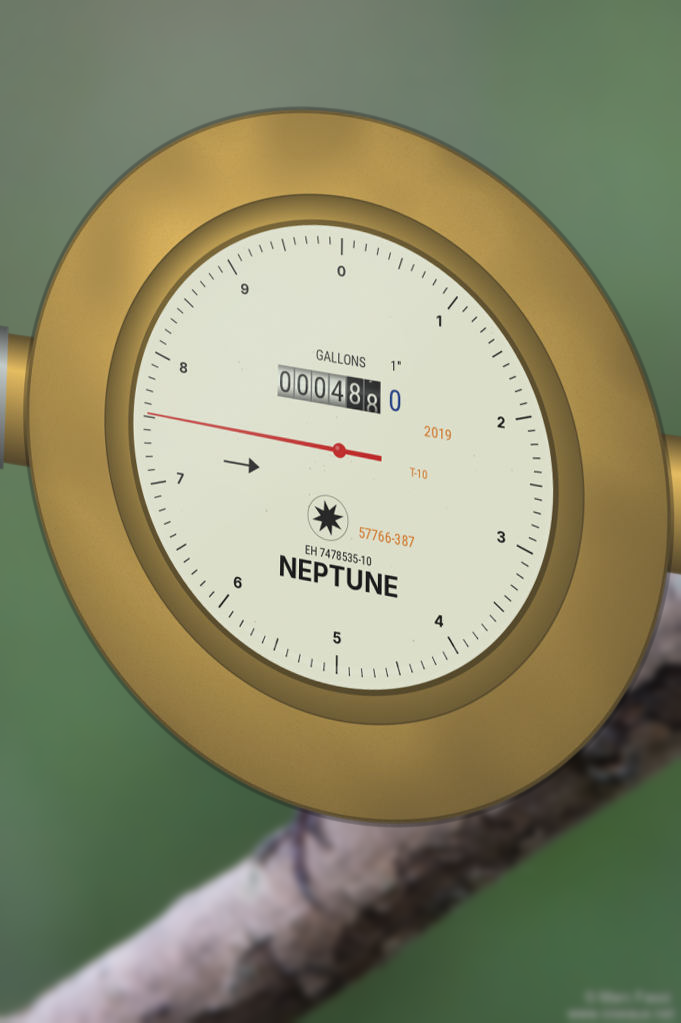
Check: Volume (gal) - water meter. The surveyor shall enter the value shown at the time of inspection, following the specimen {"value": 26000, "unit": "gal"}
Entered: {"value": 4877.5, "unit": "gal"}
